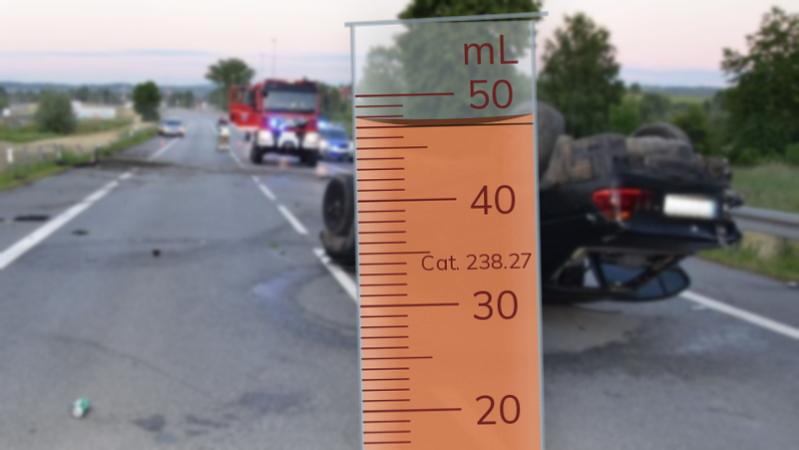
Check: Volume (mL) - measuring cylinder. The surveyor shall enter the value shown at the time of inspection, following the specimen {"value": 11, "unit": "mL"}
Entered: {"value": 47, "unit": "mL"}
